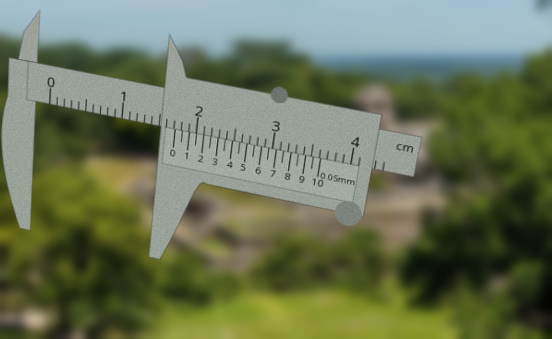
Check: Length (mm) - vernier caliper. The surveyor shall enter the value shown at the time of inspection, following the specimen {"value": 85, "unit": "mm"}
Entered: {"value": 17.2, "unit": "mm"}
